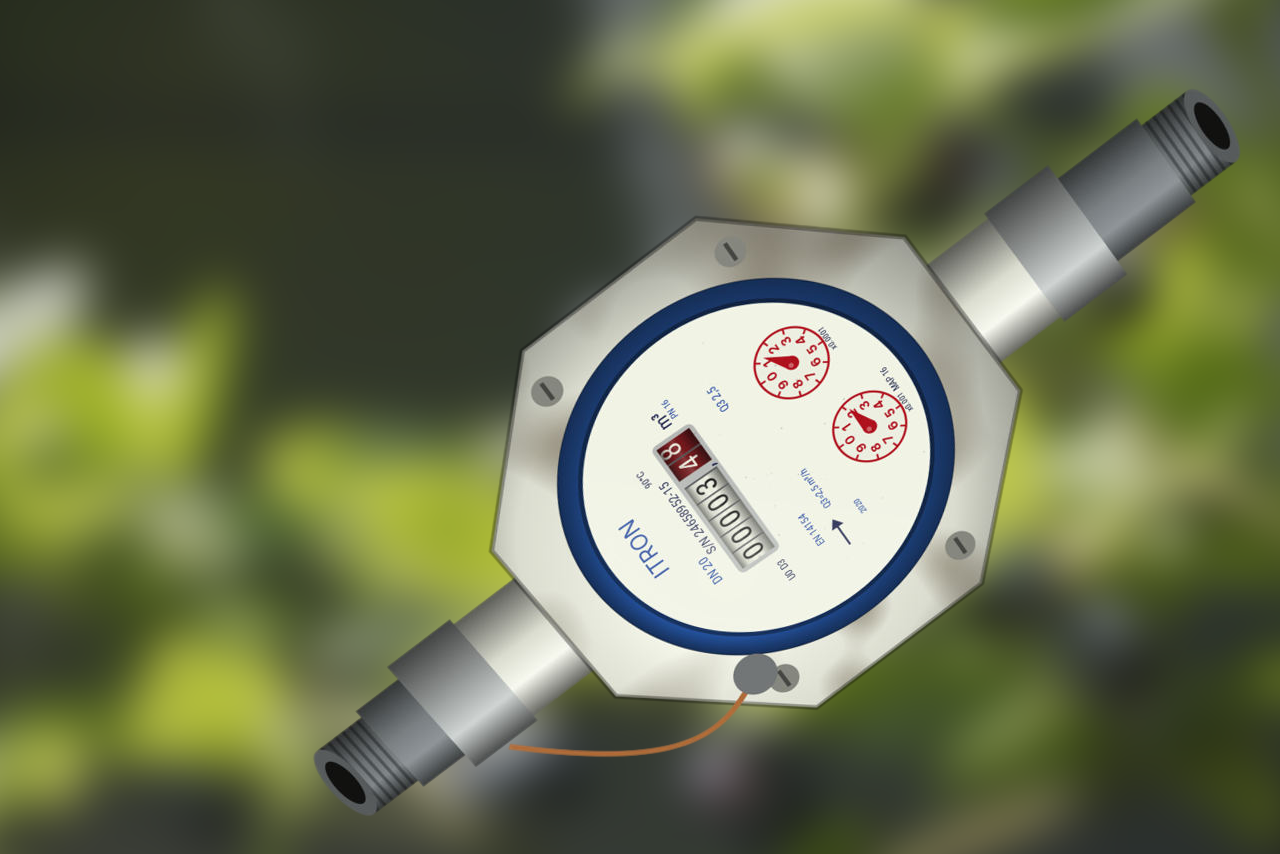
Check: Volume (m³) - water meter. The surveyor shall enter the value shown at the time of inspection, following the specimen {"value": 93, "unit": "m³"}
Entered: {"value": 3.4821, "unit": "m³"}
